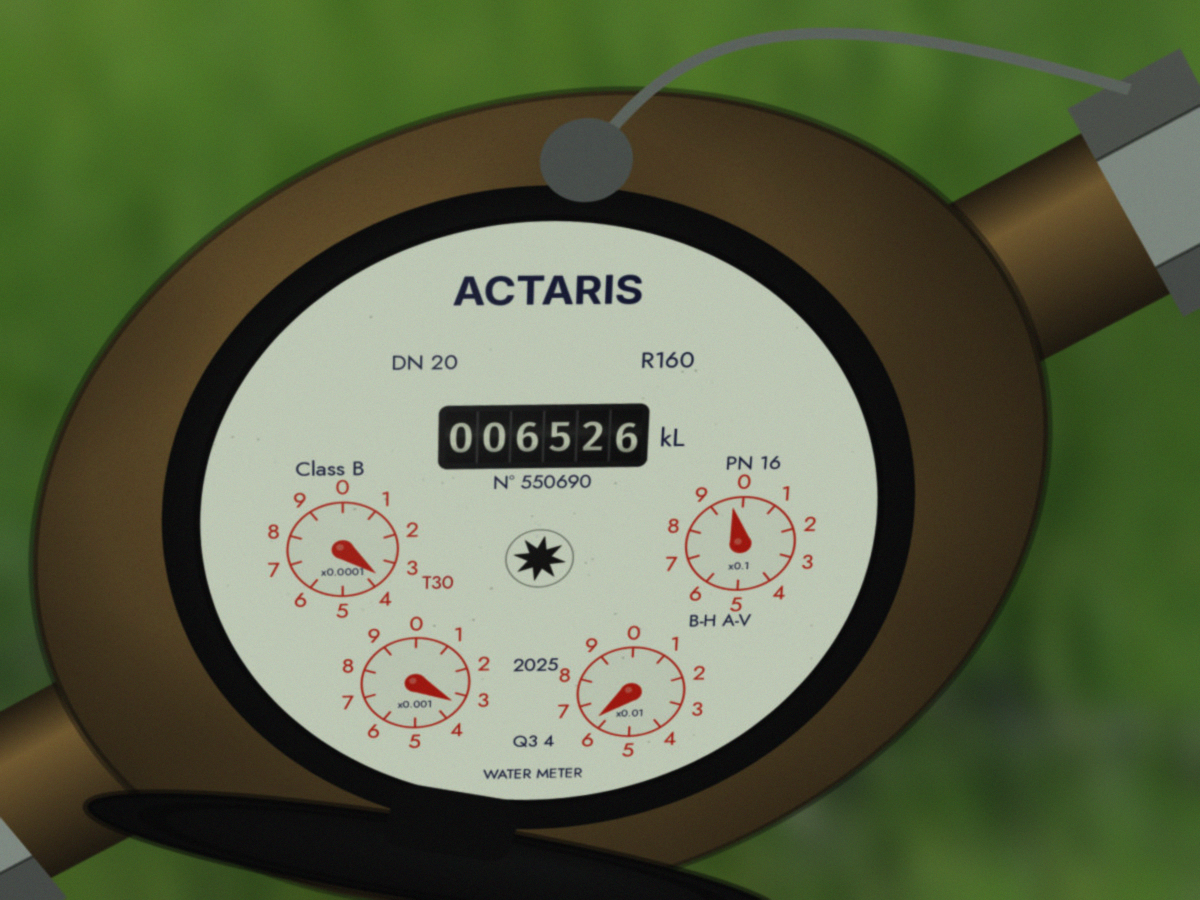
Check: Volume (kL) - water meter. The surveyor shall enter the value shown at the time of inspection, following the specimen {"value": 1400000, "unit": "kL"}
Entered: {"value": 6525.9633, "unit": "kL"}
